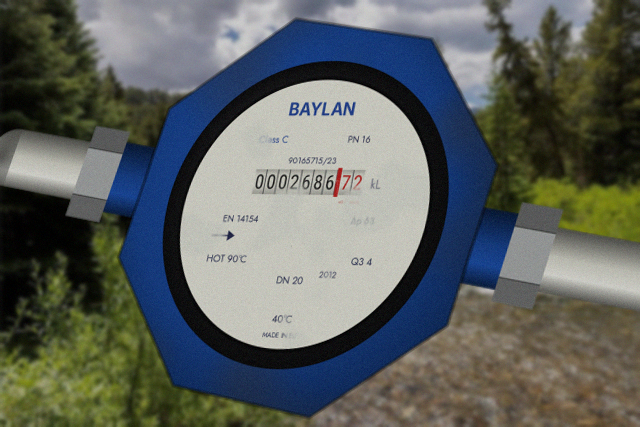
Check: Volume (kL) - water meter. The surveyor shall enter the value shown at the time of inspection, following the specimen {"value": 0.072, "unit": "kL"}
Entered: {"value": 2686.72, "unit": "kL"}
